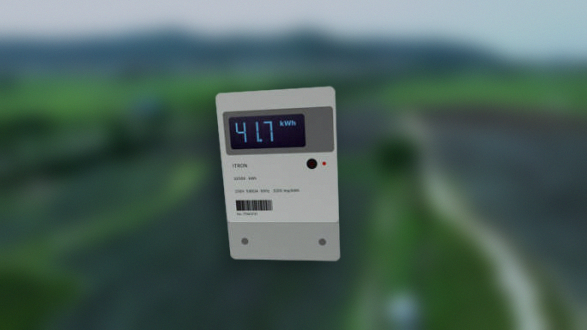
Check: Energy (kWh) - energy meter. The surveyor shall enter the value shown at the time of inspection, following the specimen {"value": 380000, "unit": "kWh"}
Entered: {"value": 41.7, "unit": "kWh"}
